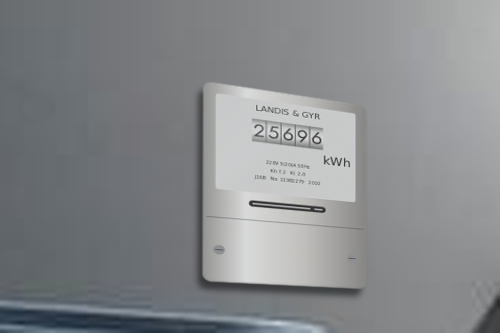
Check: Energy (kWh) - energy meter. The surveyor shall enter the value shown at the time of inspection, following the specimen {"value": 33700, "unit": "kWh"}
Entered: {"value": 25696, "unit": "kWh"}
